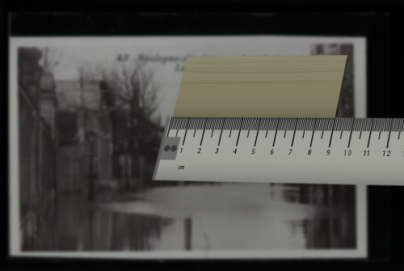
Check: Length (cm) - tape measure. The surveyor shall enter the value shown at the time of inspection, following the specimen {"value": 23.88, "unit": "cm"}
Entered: {"value": 9, "unit": "cm"}
